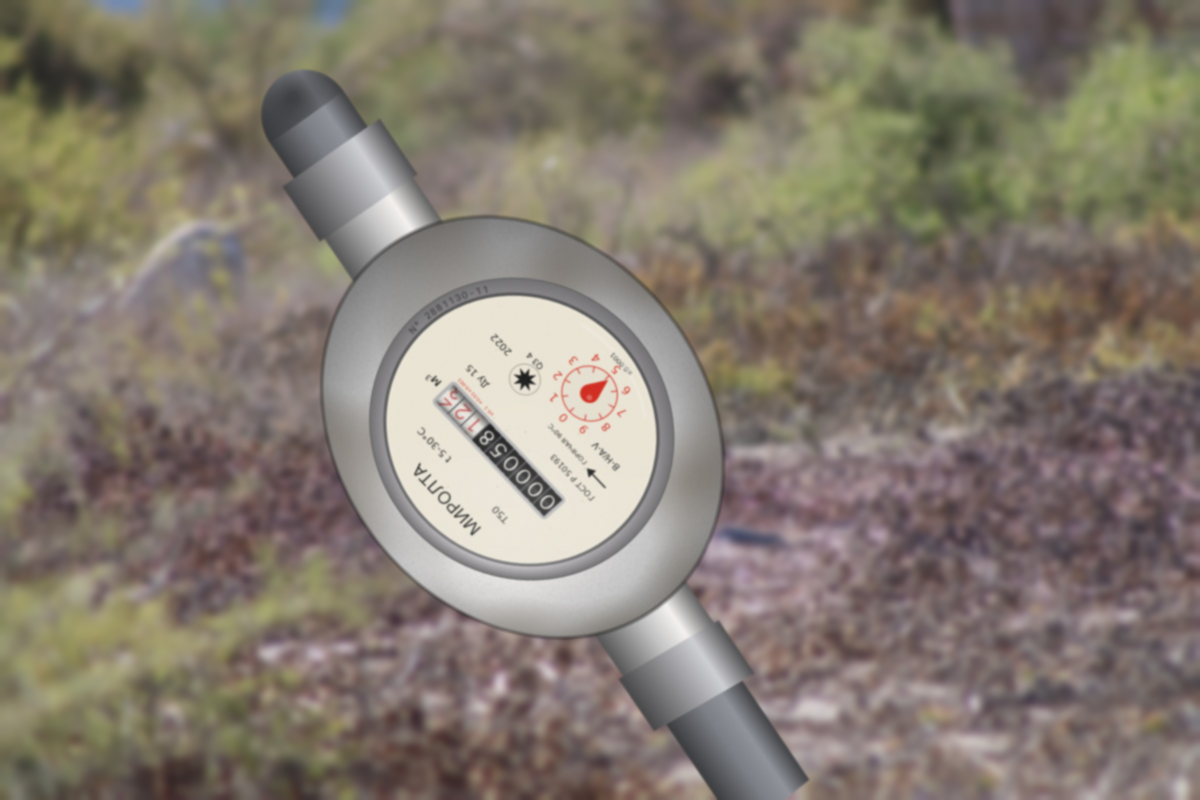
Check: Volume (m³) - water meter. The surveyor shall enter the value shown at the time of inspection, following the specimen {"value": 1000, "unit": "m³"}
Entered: {"value": 58.1225, "unit": "m³"}
